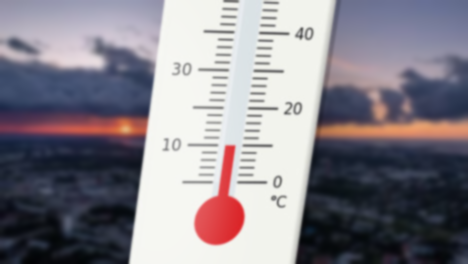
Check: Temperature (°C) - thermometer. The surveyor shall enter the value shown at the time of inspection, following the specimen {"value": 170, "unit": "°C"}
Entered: {"value": 10, "unit": "°C"}
